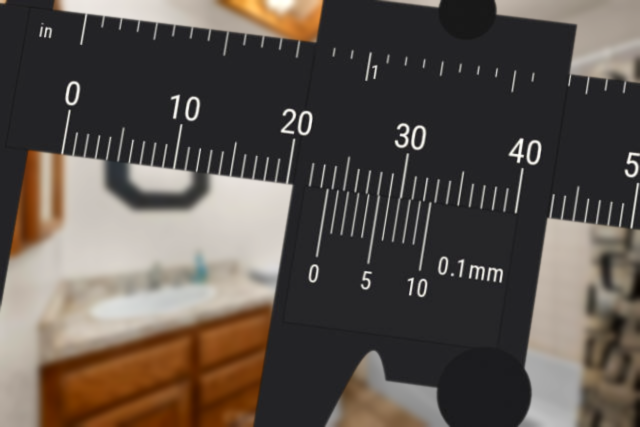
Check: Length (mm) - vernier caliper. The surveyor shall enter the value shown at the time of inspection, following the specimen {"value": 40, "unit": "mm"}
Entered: {"value": 23.6, "unit": "mm"}
